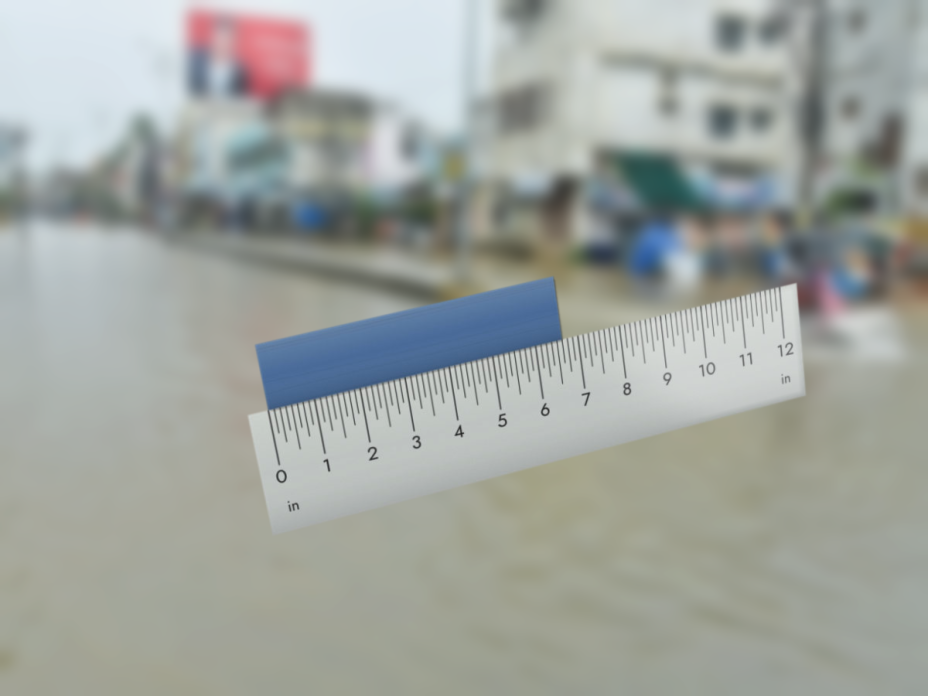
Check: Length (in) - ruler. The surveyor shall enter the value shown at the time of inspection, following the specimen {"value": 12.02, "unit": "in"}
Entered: {"value": 6.625, "unit": "in"}
